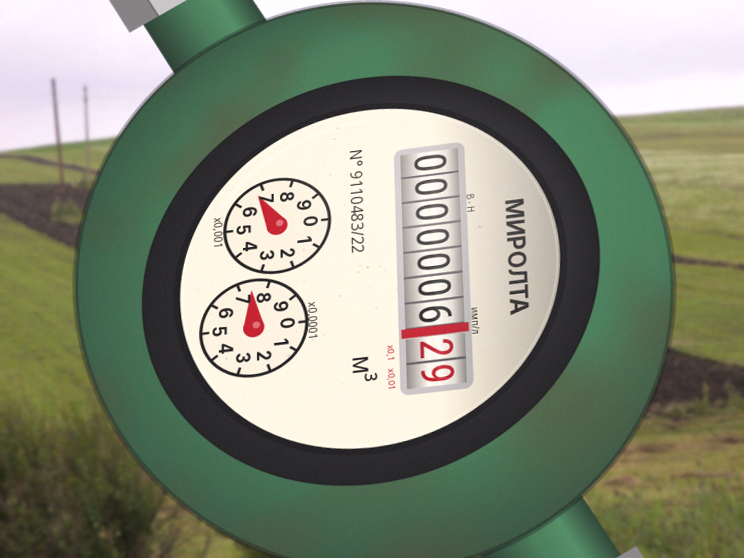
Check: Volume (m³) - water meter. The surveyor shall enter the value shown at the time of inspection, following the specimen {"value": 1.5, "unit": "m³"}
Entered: {"value": 6.2967, "unit": "m³"}
